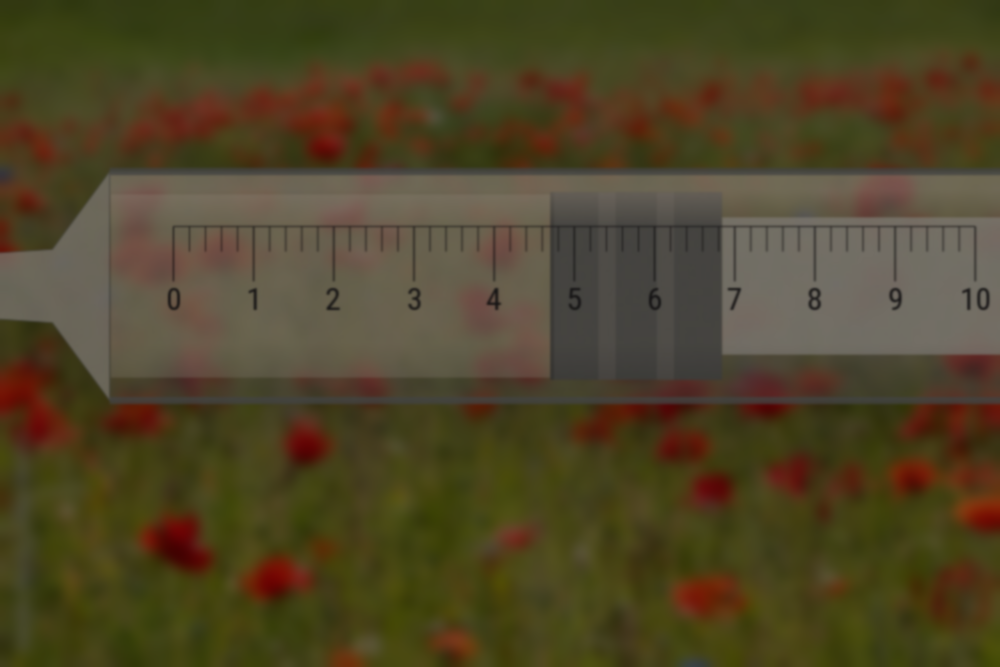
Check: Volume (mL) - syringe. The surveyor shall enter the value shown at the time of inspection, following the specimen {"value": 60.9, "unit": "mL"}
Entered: {"value": 4.7, "unit": "mL"}
